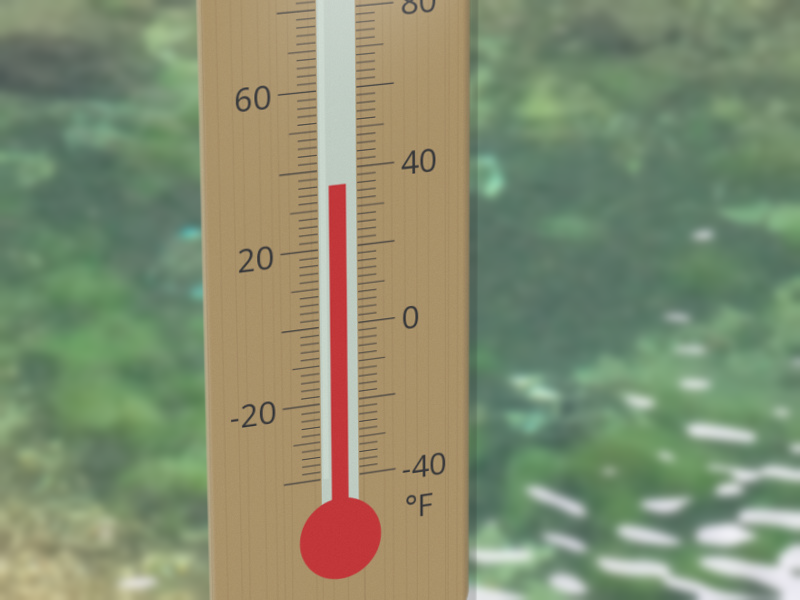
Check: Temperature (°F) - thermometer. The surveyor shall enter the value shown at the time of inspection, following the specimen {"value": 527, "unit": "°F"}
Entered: {"value": 36, "unit": "°F"}
